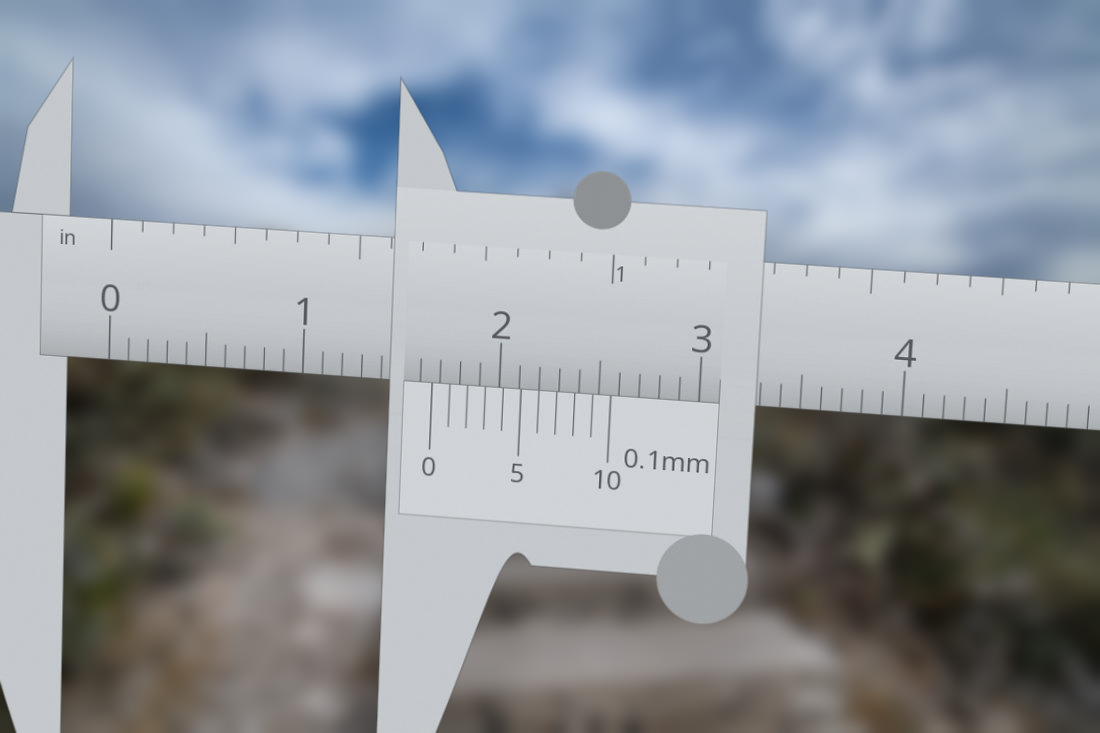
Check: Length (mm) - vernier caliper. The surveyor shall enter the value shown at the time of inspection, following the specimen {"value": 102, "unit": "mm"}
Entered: {"value": 16.6, "unit": "mm"}
